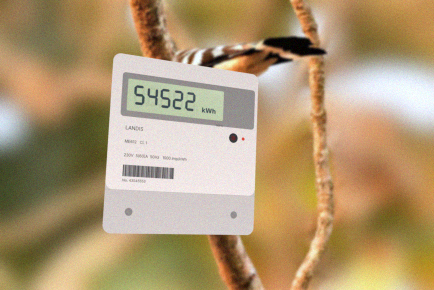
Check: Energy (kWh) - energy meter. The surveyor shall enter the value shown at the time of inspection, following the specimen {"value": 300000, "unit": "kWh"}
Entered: {"value": 54522, "unit": "kWh"}
